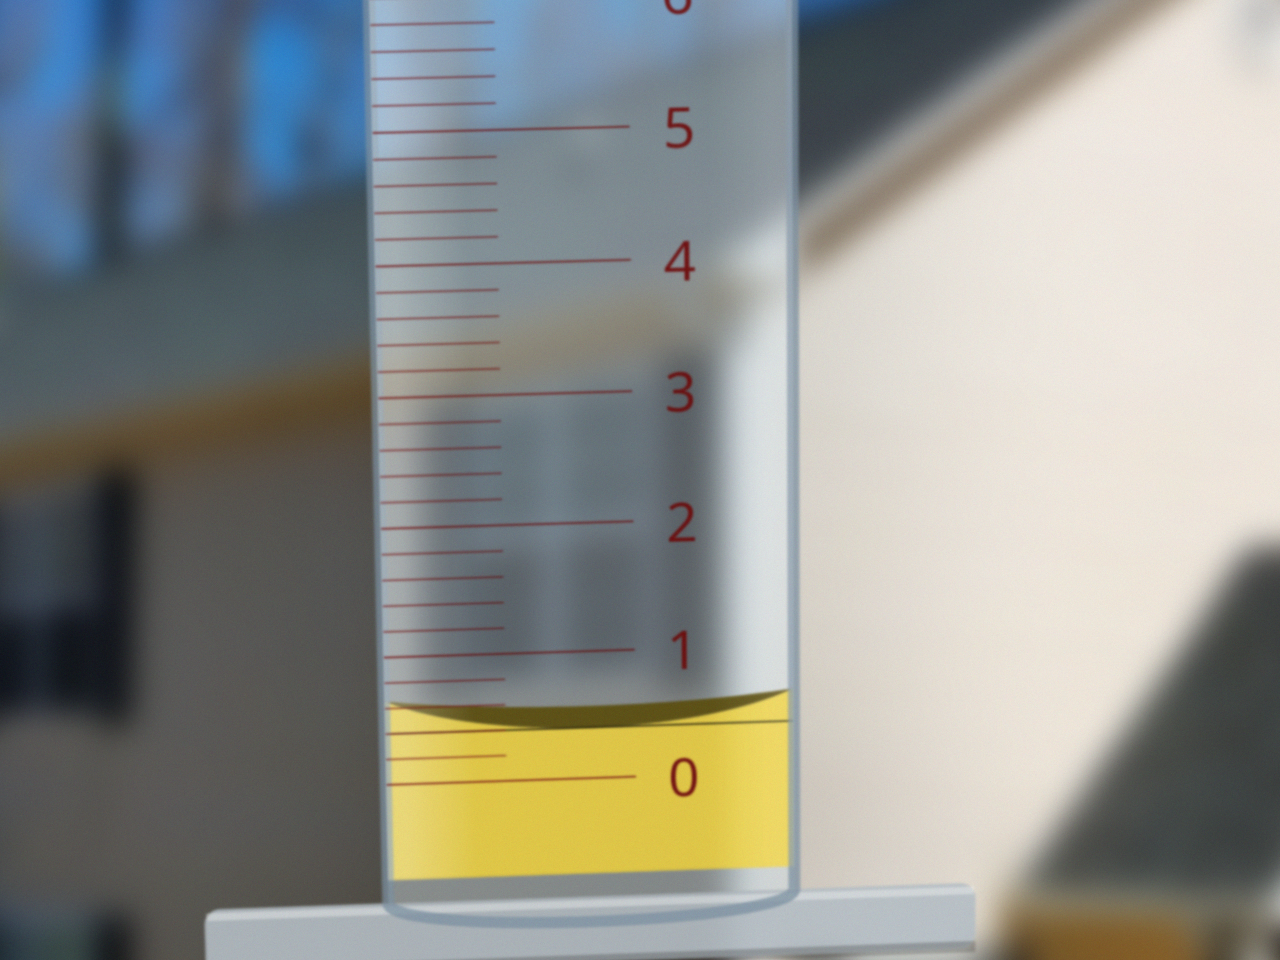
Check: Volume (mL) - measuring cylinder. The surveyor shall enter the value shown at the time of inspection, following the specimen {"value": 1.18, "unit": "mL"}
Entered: {"value": 0.4, "unit": "mL"}
